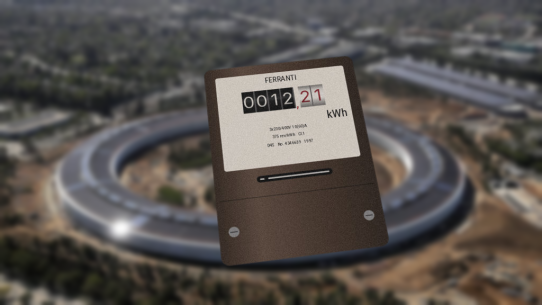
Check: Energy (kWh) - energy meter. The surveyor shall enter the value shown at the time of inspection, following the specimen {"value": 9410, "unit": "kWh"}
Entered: {"value": 12.21, "unit": "kWh"}
